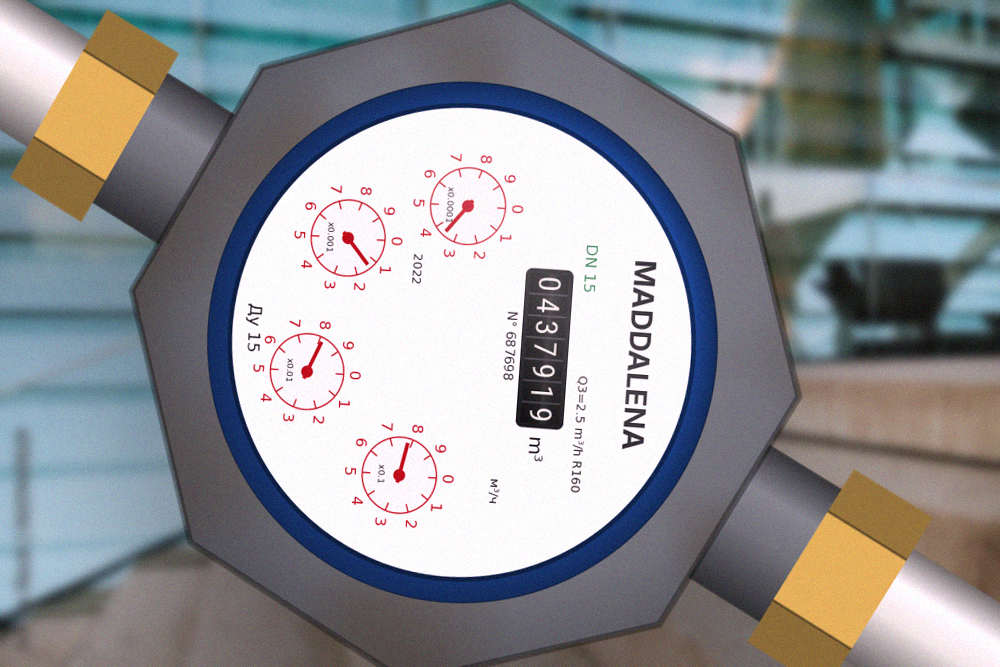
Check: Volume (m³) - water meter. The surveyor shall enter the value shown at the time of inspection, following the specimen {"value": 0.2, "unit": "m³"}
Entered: {"value": 437919.7813, "unit": "m³"}
